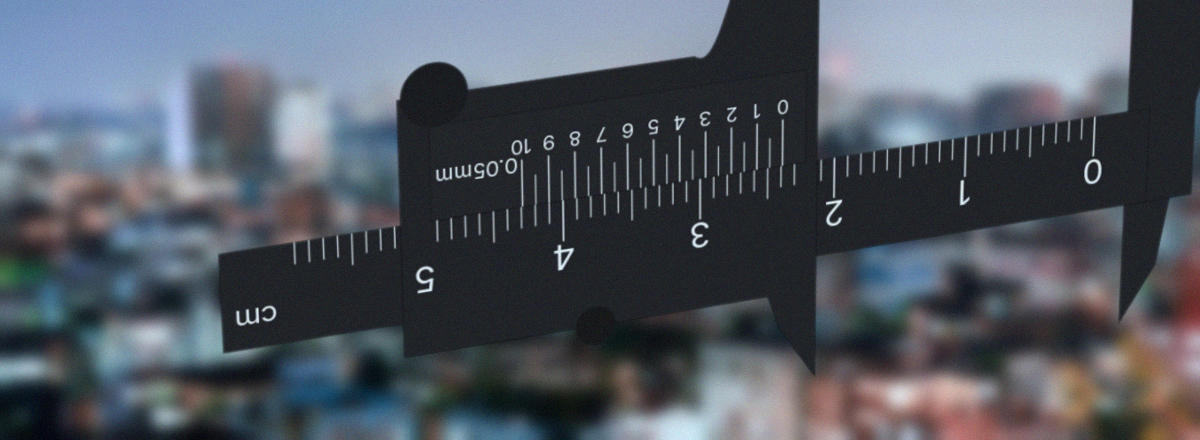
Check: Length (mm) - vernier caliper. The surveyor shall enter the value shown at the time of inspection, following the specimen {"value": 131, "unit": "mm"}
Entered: {"value": 23.9, "unit": "mm"}
